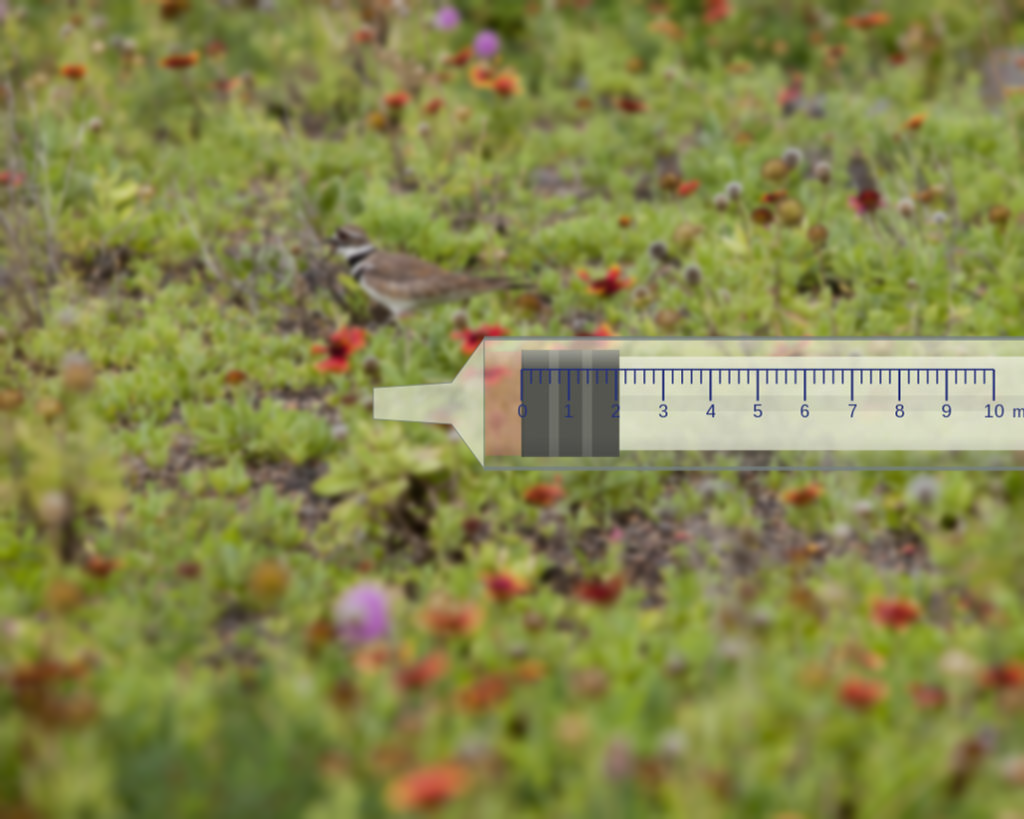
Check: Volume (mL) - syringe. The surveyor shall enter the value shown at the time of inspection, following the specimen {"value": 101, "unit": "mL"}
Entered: {"value": 0, "unit": "mL"}
